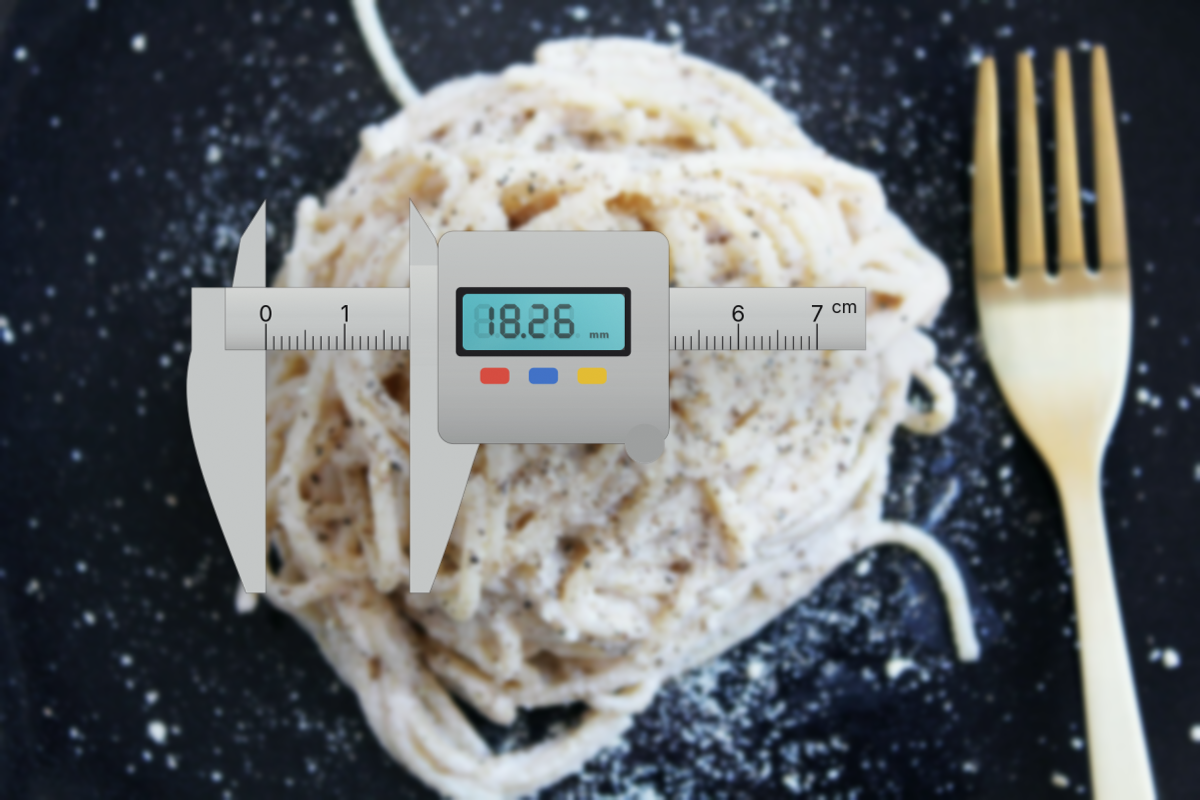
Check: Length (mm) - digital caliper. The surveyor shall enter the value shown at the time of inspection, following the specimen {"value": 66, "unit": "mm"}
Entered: {"value": 18.26, "unit": "mm"}
